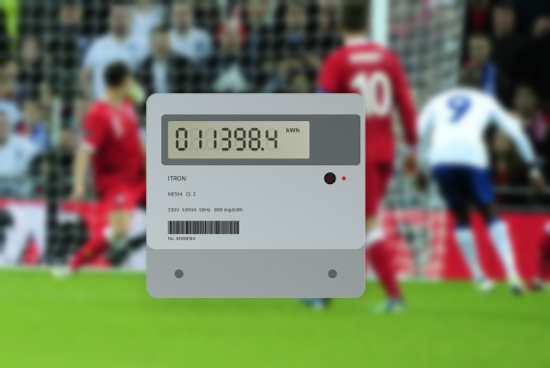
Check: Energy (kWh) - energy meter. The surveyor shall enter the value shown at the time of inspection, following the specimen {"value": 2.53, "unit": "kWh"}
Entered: {"value": 11398.4, "unit": "kWh"}
